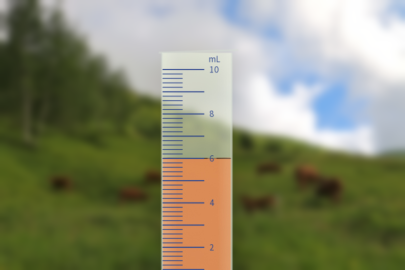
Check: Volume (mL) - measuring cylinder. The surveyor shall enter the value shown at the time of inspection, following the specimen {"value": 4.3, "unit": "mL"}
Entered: {"value": 6, "unit": "mL"}
